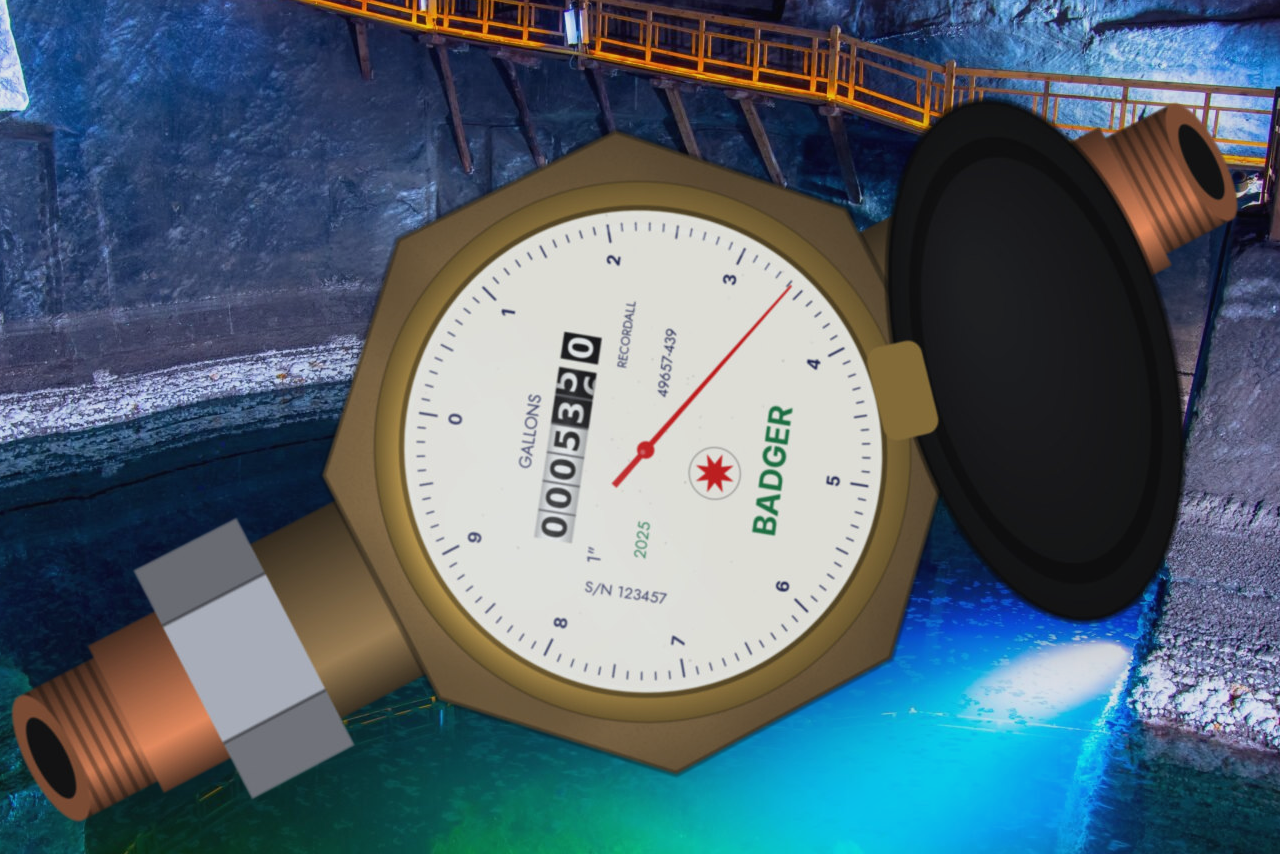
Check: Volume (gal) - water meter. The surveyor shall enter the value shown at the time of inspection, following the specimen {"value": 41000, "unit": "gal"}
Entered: {"value": 5353.4, "unit": "gal"}
